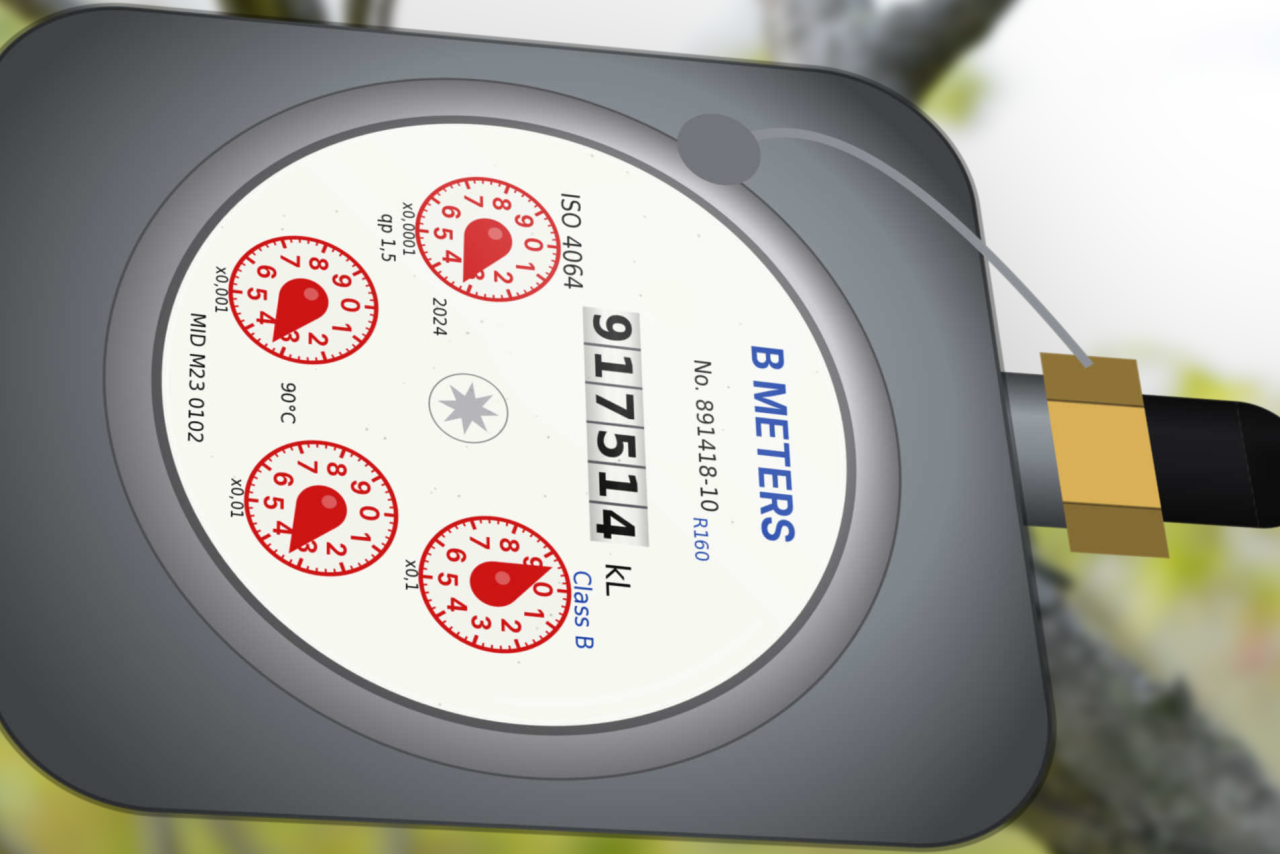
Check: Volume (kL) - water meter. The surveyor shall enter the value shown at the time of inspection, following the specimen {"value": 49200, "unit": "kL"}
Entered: {"value": 917513.9333, "unit": "kL"}
